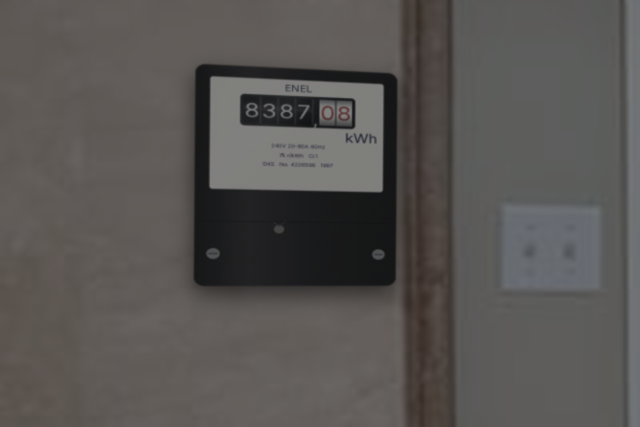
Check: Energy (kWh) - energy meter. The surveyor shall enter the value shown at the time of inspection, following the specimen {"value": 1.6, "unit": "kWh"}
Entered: {"value": 8387.08, "unit": "kWh"}
